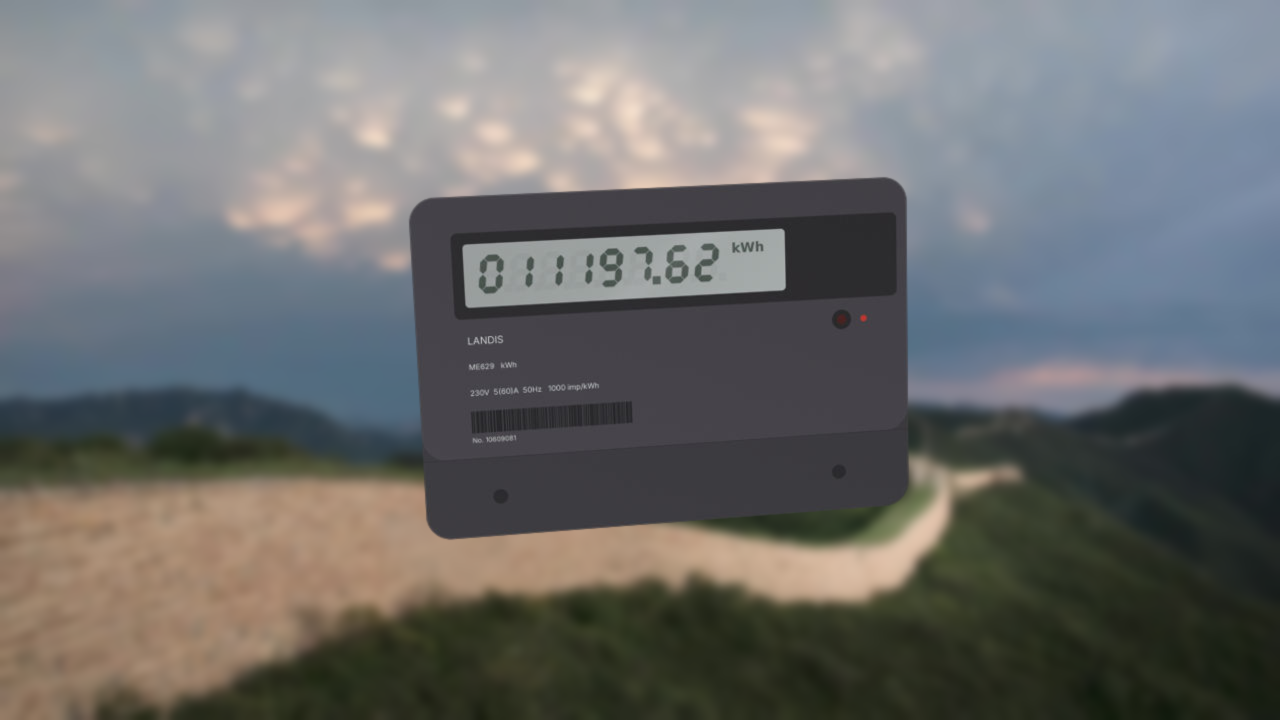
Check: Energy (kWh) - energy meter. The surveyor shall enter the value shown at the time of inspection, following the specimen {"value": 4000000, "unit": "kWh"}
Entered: {"value": 11197.62, "unit": "kWh"}
